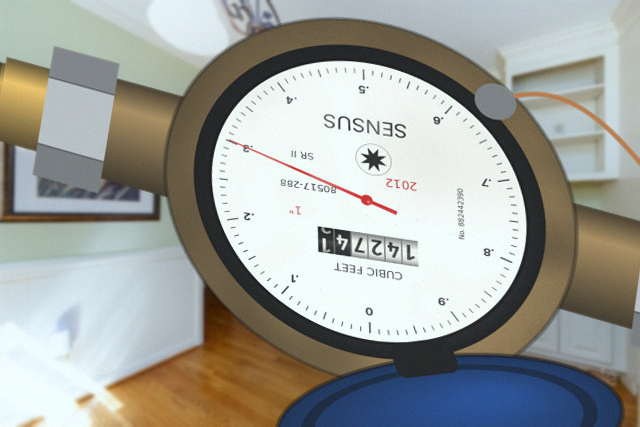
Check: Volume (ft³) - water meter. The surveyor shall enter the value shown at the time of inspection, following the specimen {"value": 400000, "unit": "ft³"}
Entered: {"value": 142741.30, "unit": "ft³"}
